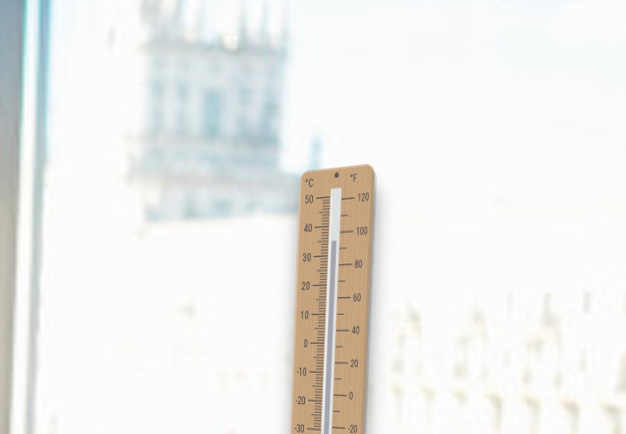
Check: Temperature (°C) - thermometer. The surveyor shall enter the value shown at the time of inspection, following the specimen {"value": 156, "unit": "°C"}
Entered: {"value": 35, "unit": "°C"}
